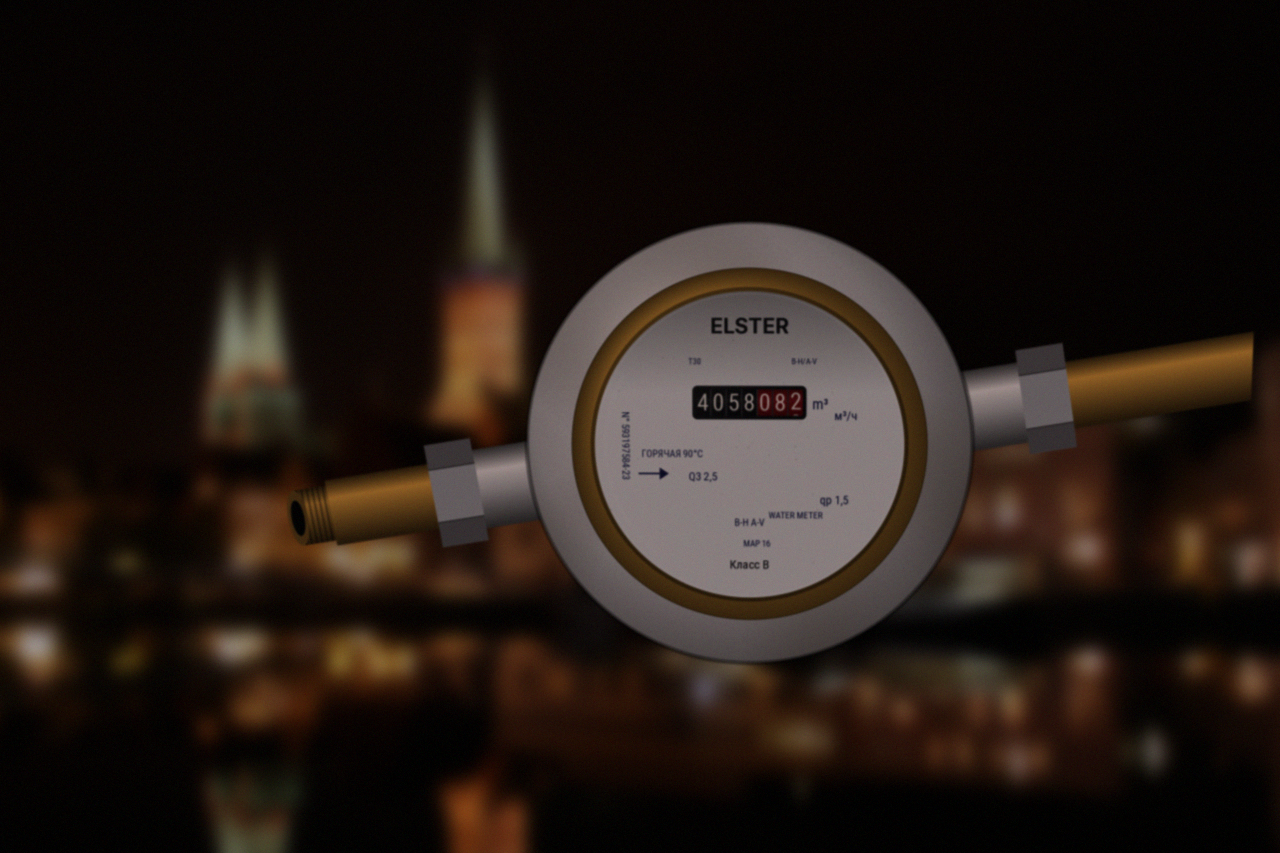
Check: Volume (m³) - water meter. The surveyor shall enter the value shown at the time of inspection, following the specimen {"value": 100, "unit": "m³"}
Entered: {"value": 4058.082, "unit": "m³"}
